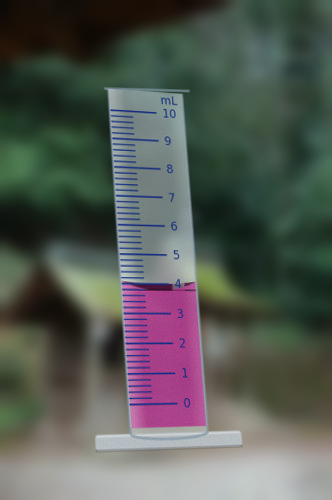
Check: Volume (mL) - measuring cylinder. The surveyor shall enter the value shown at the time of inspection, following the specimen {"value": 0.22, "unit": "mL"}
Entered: {"value": 3.8, "unit": "mL"}
